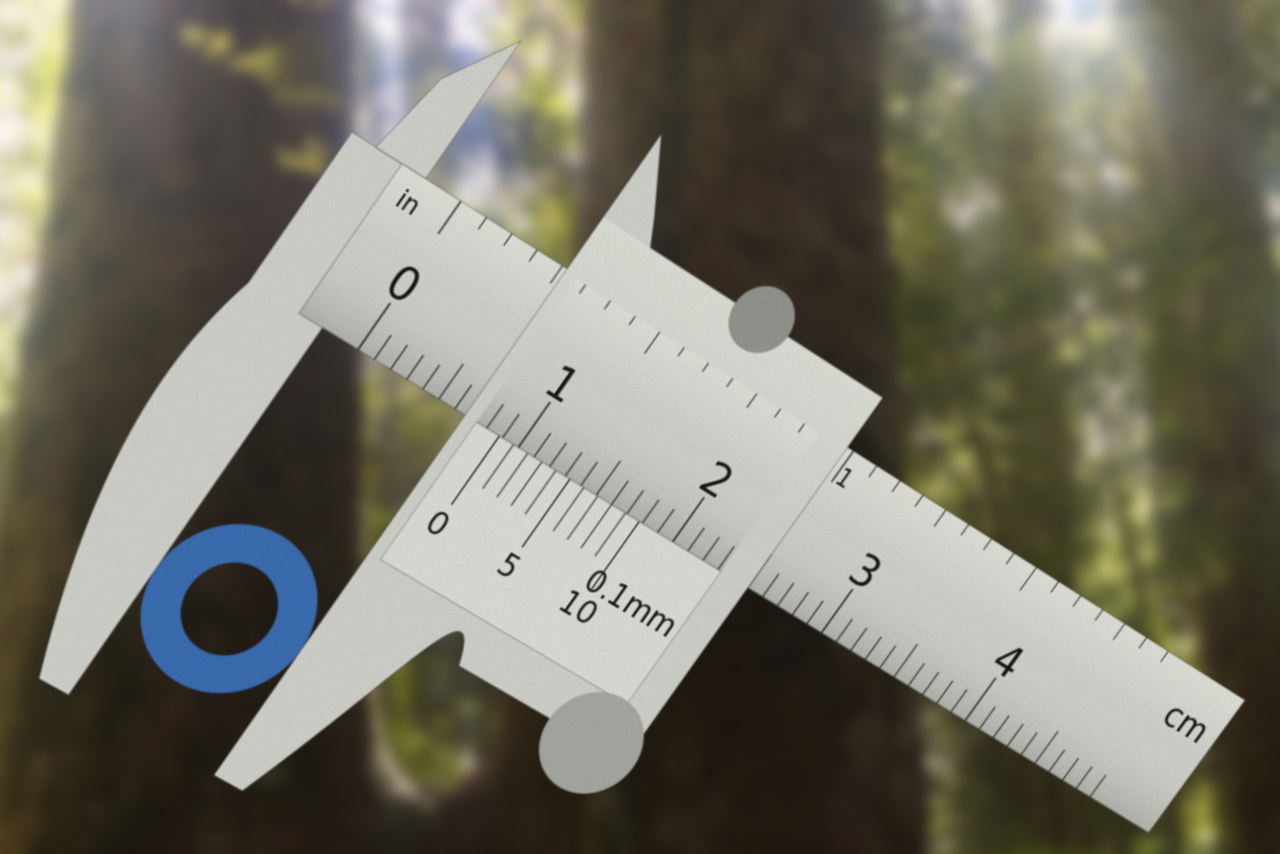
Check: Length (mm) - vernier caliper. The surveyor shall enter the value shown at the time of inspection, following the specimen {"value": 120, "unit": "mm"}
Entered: {"value": 8.8, "unit": "mm"}
